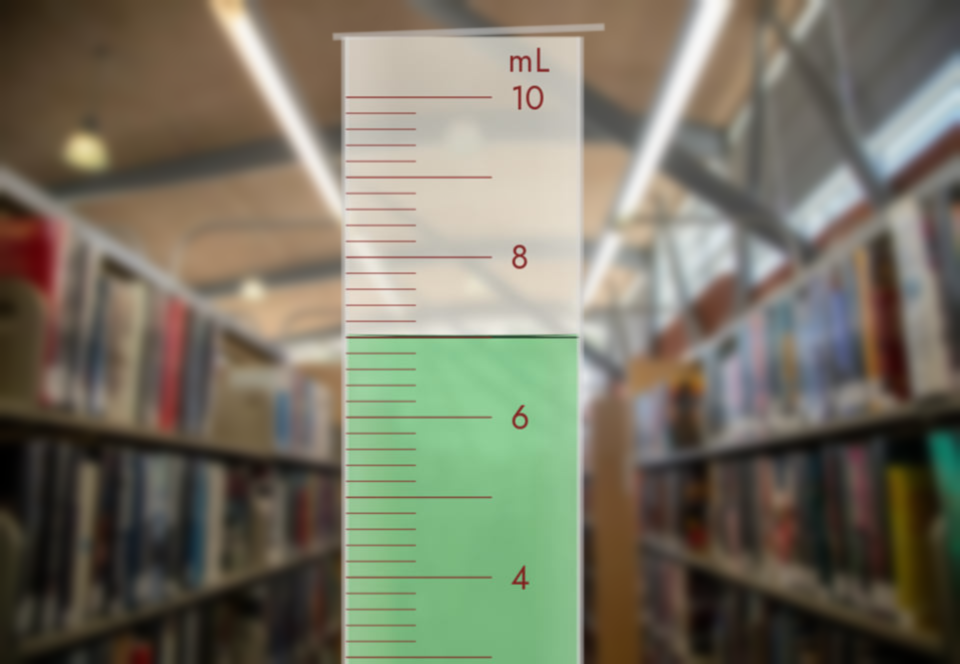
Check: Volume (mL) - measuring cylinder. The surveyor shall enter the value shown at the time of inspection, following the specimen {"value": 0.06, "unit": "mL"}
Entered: {"value": 7, "unit": "mL"}
